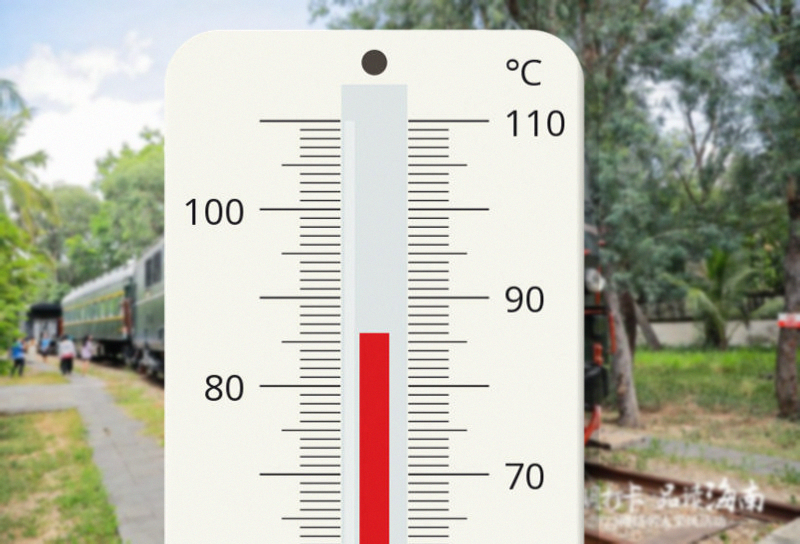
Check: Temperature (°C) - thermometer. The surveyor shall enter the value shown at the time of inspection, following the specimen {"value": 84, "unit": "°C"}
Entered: {"value": 86, "unit": "°C"}
